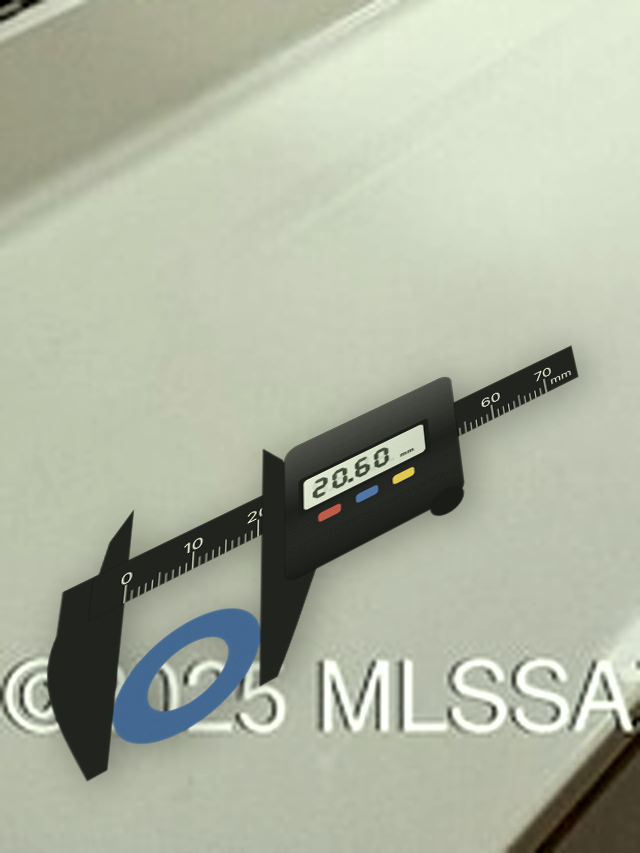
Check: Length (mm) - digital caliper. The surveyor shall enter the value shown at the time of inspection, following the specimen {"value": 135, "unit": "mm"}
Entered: {"value": 20.60, "unit": "mm"}
